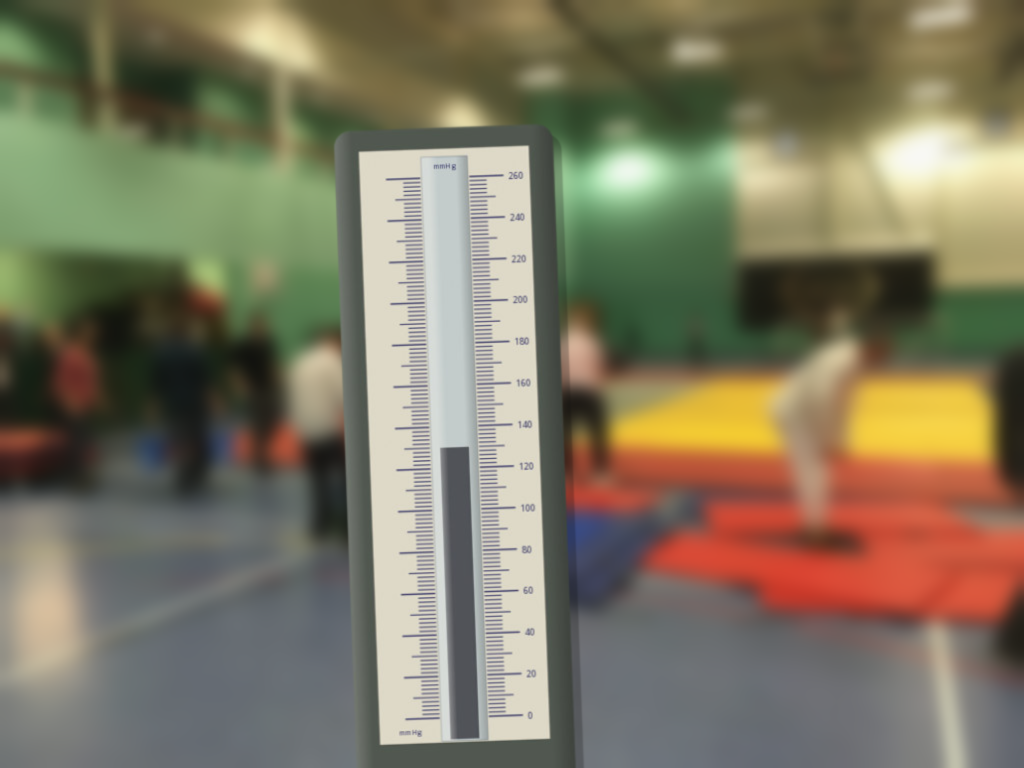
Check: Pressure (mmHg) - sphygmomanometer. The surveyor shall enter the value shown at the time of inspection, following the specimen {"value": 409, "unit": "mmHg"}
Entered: {"value": 130, "unit": "mmHg"}
